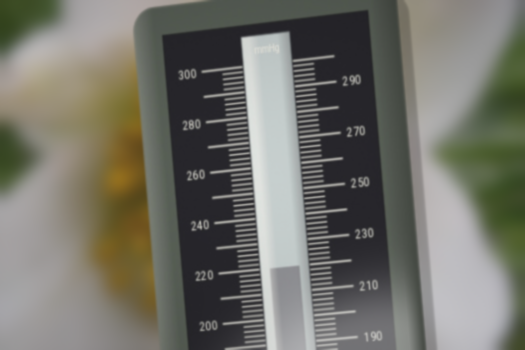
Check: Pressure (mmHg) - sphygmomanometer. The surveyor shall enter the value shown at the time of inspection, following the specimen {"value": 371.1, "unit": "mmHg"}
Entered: {"value": 220, "unit": "mmHg"}
